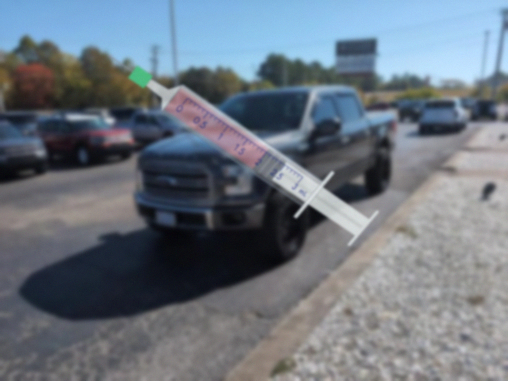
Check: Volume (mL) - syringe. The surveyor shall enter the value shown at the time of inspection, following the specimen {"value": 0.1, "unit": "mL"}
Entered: {"value": 2, "unit": "mL"}
